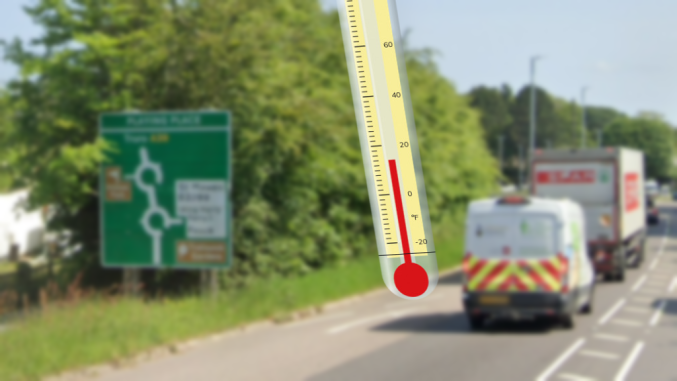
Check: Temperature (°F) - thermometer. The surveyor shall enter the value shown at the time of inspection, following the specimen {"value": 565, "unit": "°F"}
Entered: {"value": 14, "unit": "°F"}
